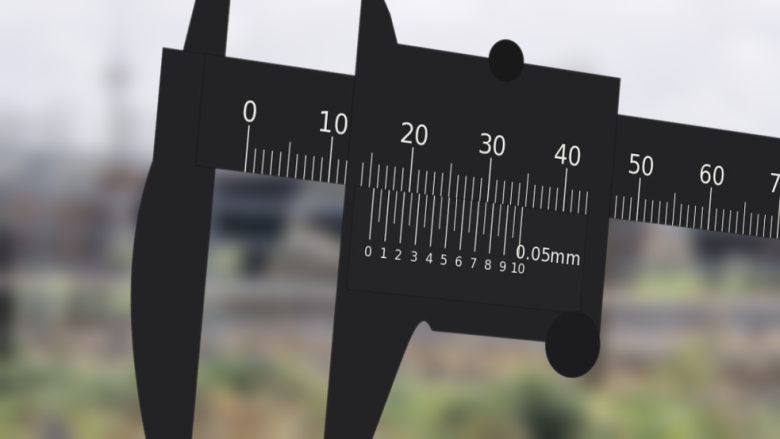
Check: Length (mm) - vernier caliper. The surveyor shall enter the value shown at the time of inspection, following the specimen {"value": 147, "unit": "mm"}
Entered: {"value": 15.6, "unit": "mm"}
